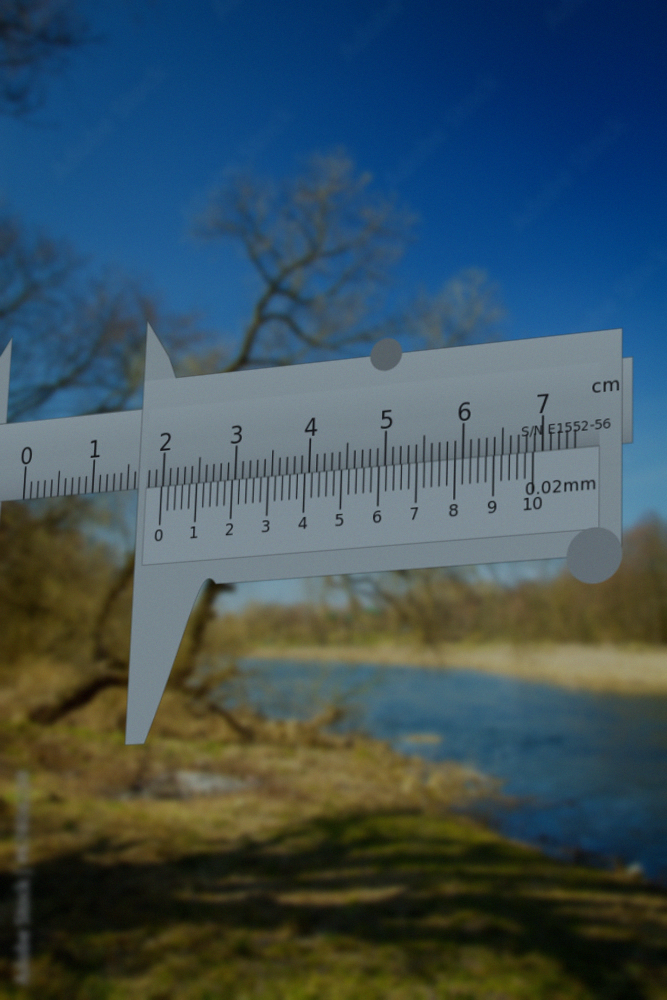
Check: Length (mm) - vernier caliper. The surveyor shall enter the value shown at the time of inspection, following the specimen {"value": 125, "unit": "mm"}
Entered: {"value": 19.8, "unit": "mm"}
